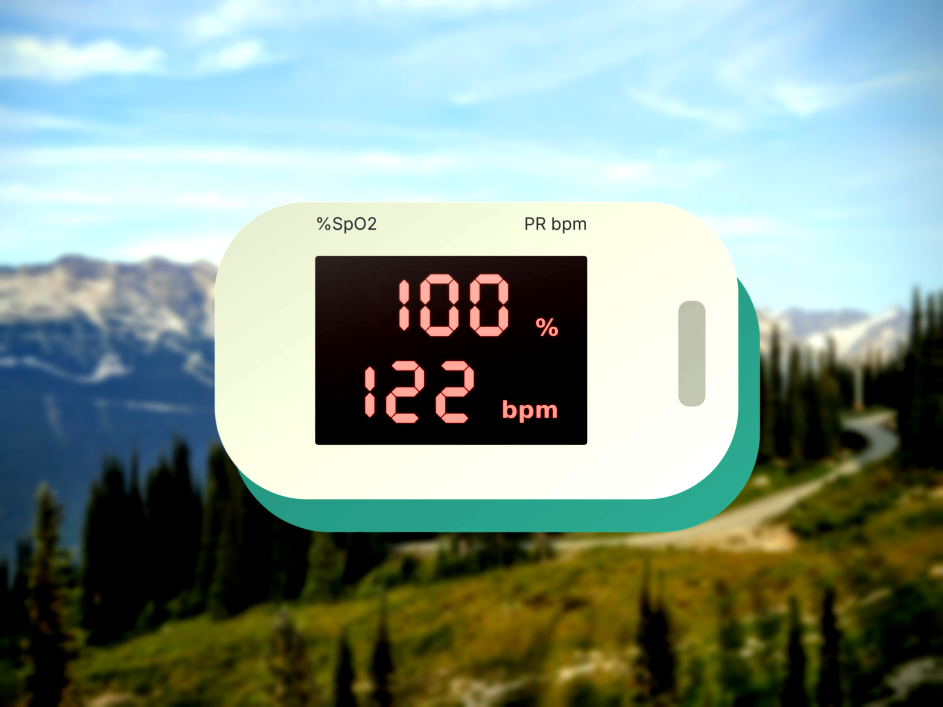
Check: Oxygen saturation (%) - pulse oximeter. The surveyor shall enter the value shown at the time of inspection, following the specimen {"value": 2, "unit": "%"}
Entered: {"value": 100, "unit": "%"}
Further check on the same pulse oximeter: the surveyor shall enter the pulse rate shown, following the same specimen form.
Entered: {"value": 122, "unit": "bpm"}
